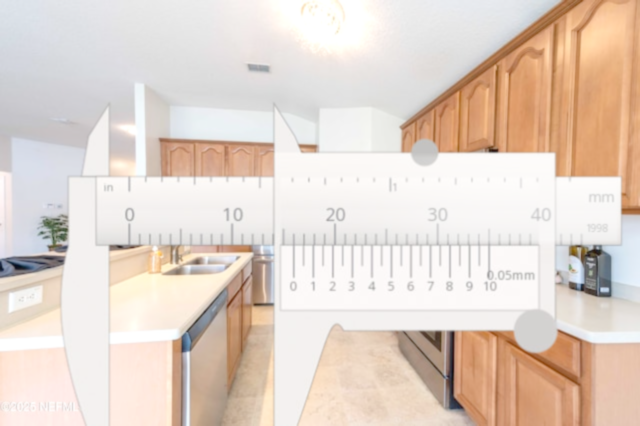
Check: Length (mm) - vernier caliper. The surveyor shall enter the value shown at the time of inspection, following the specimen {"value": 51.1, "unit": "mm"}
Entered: {"value": 16.0, "unit": "mm"}
